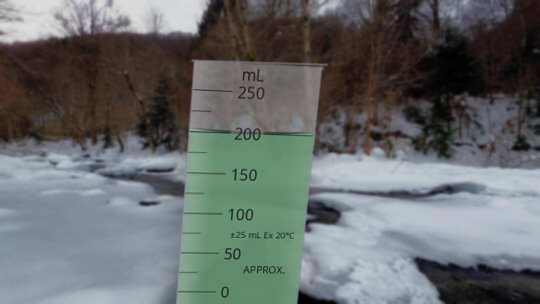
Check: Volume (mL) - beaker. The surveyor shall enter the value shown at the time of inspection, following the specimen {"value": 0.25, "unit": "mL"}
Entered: {"value": 200, "unit": "mL"}
